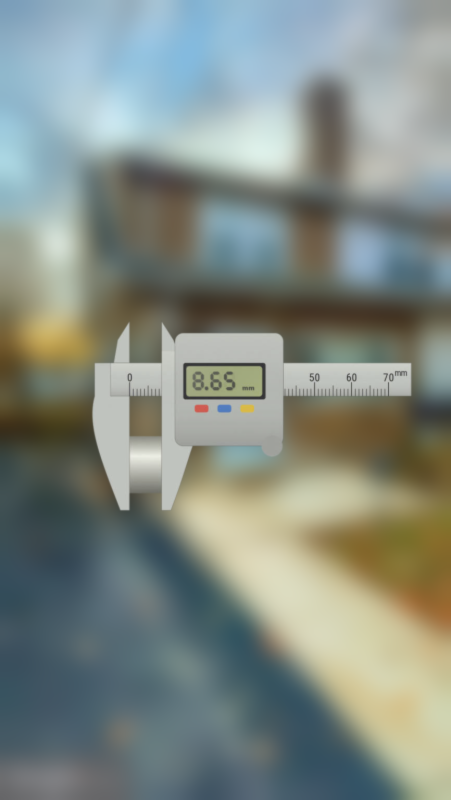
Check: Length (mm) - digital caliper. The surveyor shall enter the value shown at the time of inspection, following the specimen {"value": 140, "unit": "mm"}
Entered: {"value": 8.65, "unit": "mm"}
